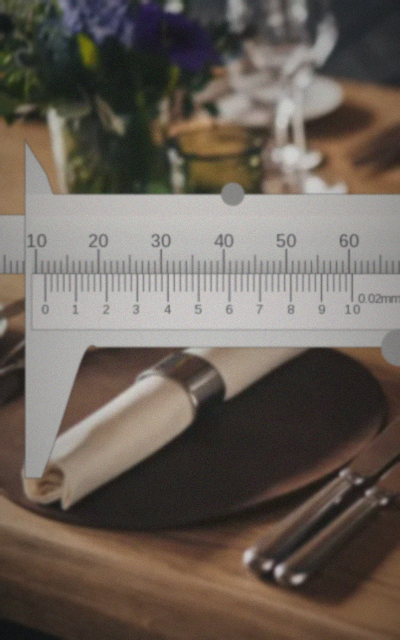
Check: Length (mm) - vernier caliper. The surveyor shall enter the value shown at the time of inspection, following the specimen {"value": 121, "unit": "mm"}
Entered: {"value": 11.5, "unit": "mm"}
